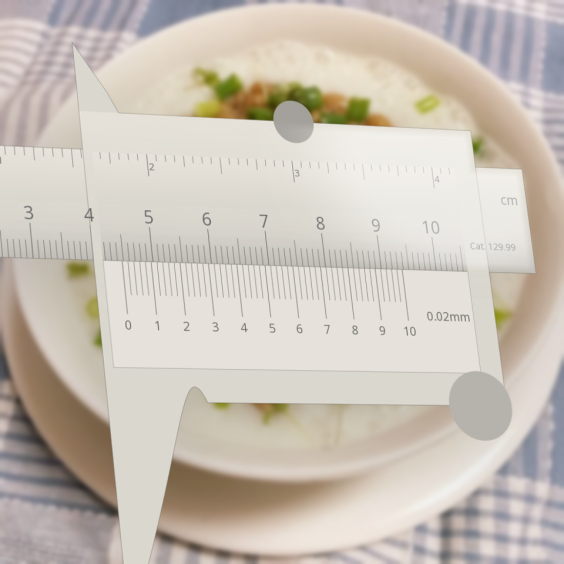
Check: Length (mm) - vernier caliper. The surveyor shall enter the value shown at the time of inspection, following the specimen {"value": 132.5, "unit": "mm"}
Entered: {"value": 44.8, "unit": "mm"}
